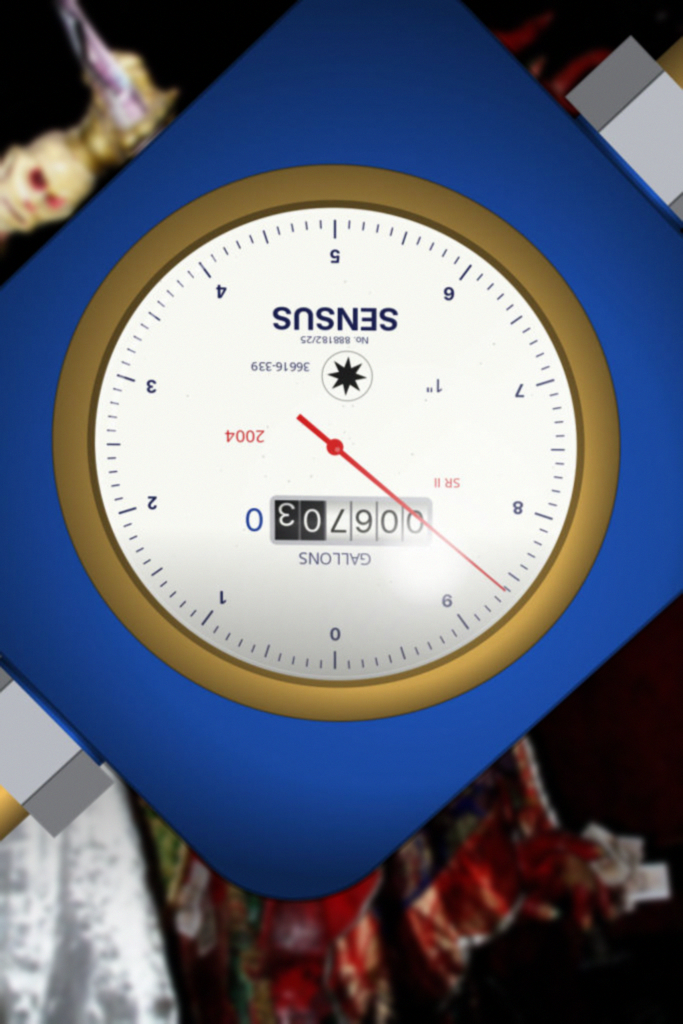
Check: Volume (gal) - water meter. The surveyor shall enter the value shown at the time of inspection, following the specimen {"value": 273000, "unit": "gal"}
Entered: {"value": 67028.6, "unit": "gal"}
